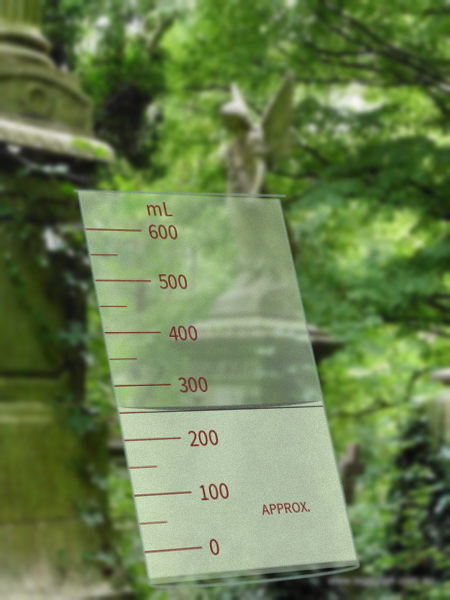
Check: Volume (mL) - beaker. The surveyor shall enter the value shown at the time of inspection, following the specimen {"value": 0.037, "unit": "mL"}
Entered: {"value": 250, "unit": "mL"}
